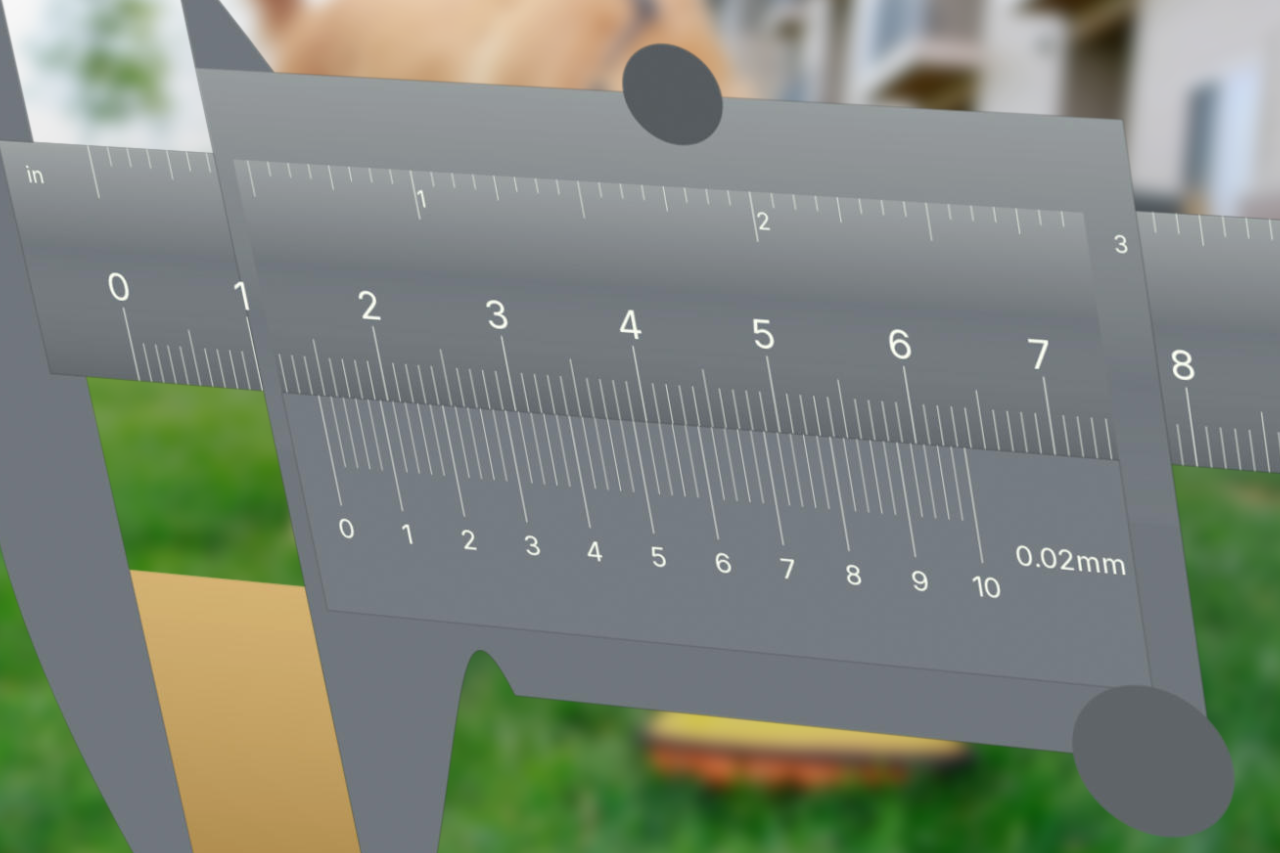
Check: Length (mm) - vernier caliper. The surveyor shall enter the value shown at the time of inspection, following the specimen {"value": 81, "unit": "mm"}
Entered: {"value": 14.5, "unit": "mm"}
